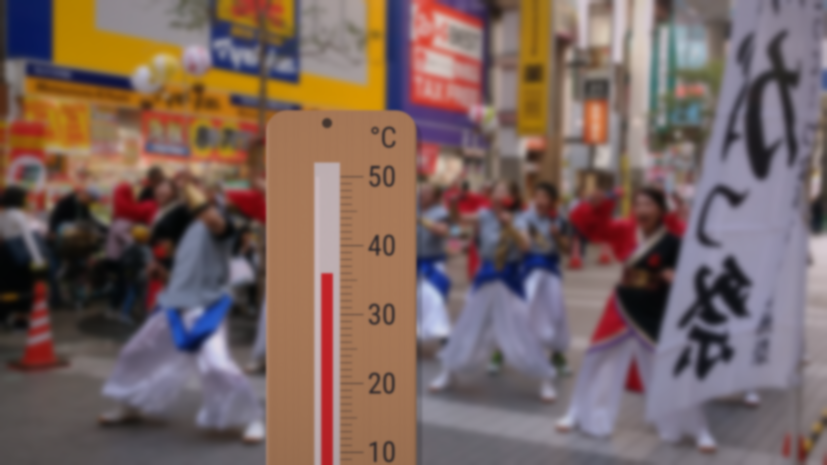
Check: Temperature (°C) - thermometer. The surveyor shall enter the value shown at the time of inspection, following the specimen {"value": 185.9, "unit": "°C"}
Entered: {"value": 36, "unit": "°C"}
